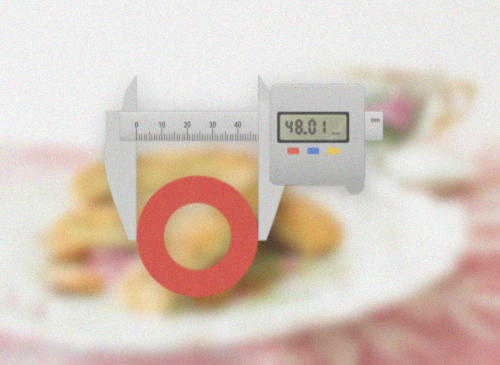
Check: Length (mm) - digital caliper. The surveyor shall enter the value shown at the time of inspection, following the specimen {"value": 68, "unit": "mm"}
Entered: {"value": 48.01, "unit": "mm"}
